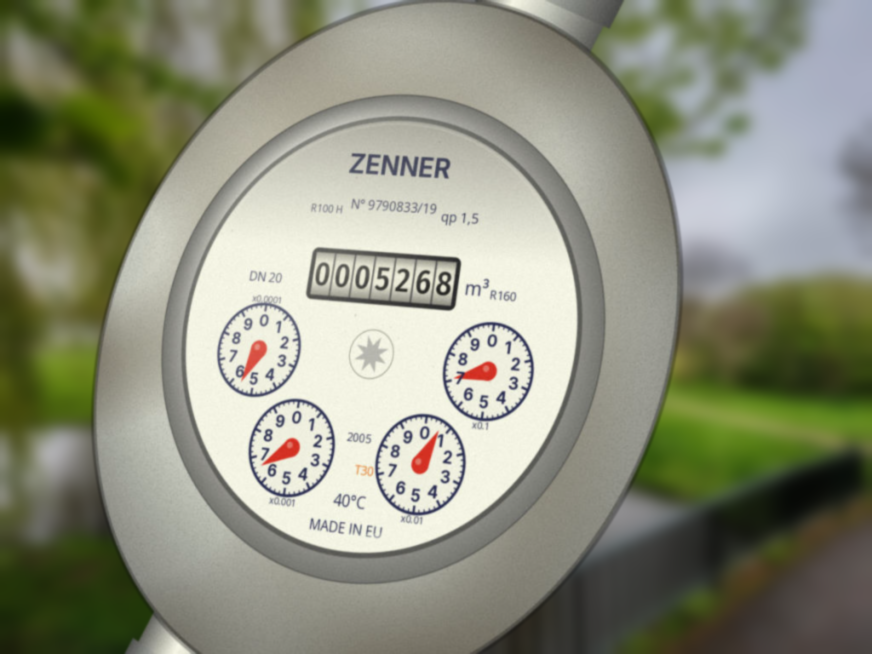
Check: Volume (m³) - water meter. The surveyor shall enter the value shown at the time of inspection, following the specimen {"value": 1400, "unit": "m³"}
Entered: {"value": 5268.7065, "unit": "m³"}
